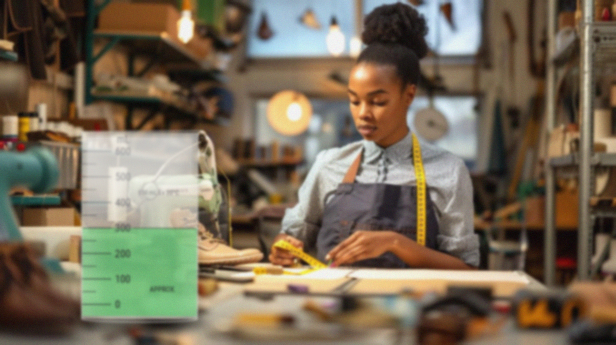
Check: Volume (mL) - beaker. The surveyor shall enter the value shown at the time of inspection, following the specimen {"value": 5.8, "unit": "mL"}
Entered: {"value": 300, "unit": "mL"}
